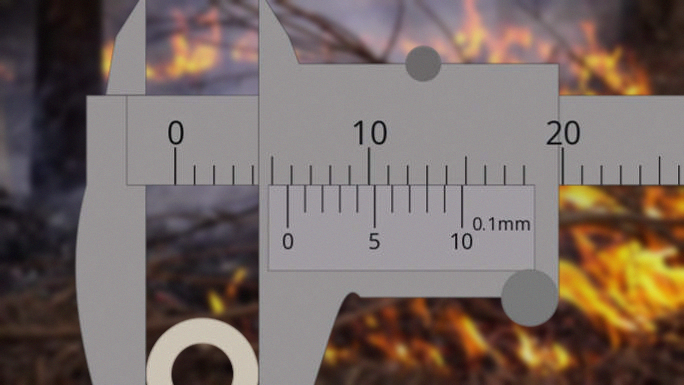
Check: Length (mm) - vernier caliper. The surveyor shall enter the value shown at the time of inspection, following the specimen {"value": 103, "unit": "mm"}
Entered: {"value": 5.8, "unit": "mm"}
